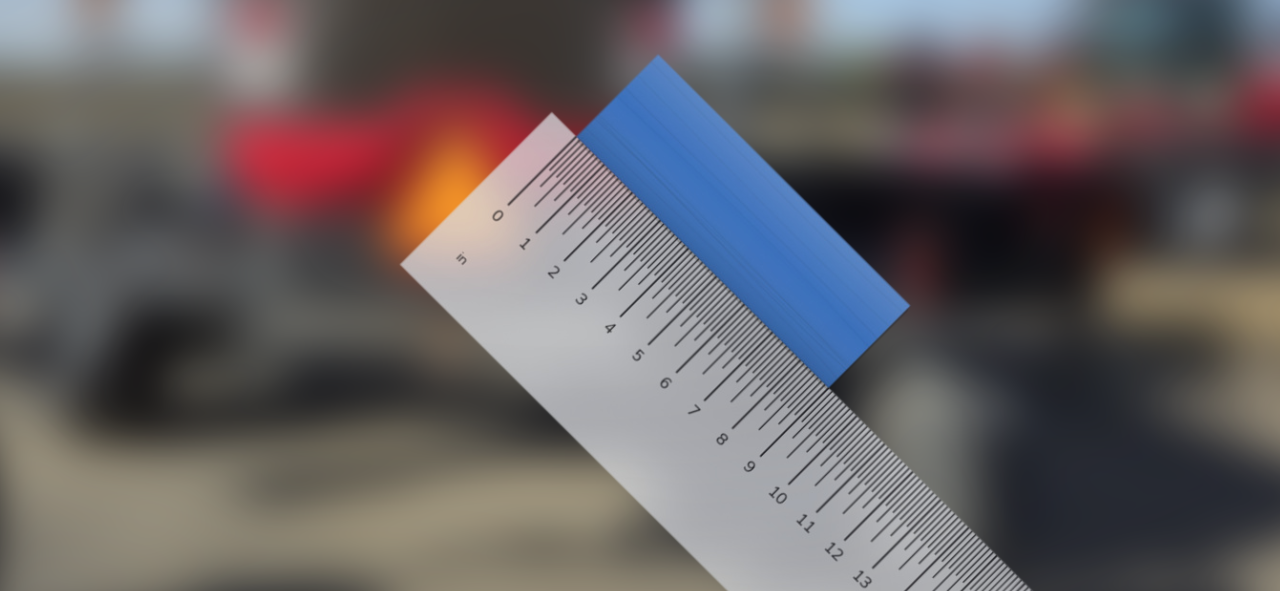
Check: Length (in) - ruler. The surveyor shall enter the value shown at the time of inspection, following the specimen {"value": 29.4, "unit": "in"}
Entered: {"value": 9, "unit": "in"}
